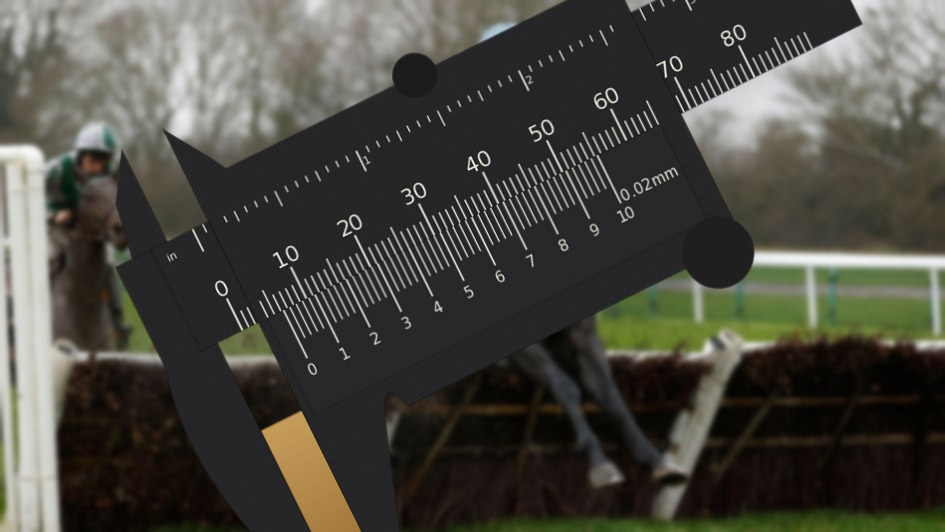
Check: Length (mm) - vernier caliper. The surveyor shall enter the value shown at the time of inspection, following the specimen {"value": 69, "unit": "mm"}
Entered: {"value": 6.4, "unit": "mm"}
